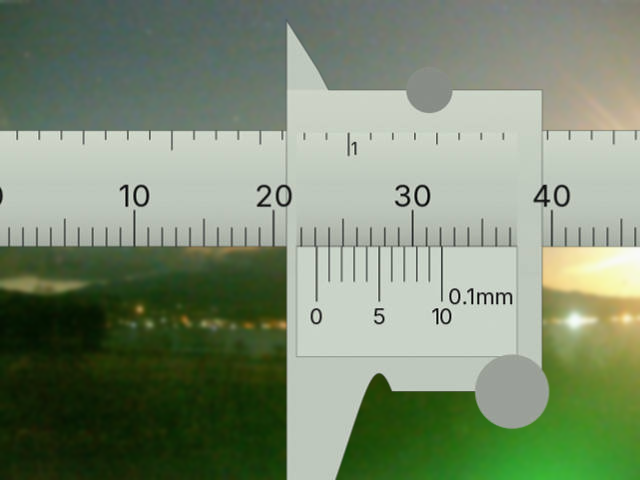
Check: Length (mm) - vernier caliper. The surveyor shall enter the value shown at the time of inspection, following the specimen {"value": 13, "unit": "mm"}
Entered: {"value": 23.1, "unit": "mm"}
